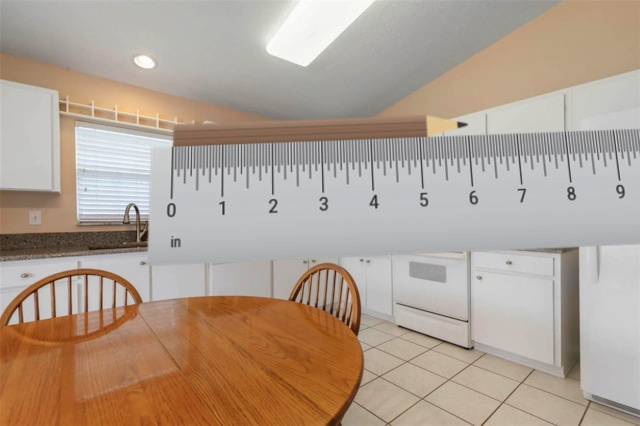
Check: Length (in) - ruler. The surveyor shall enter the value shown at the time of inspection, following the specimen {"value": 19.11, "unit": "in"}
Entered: {"value": 6, "unit": "in"}
